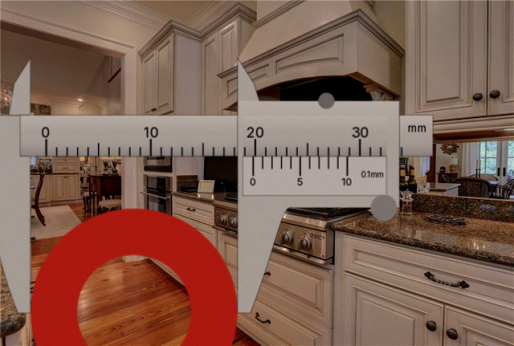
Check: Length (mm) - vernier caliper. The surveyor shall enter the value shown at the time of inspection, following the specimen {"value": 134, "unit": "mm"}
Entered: {"value": 19.8, "unit": "mm"}
